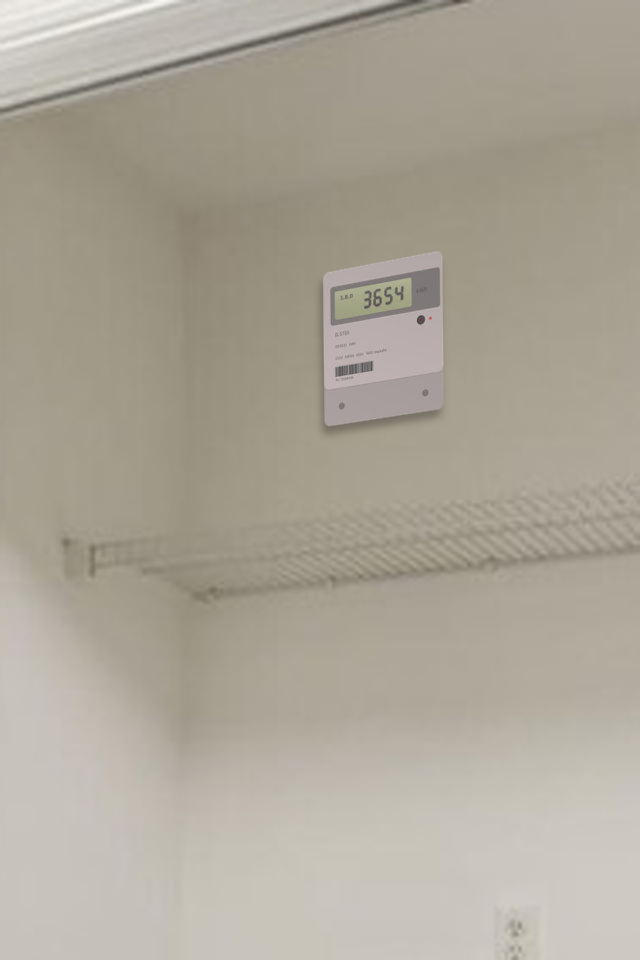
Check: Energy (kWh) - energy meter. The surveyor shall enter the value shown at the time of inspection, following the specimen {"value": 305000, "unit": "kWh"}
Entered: {"value": 3654, "unit": "kWh"}
